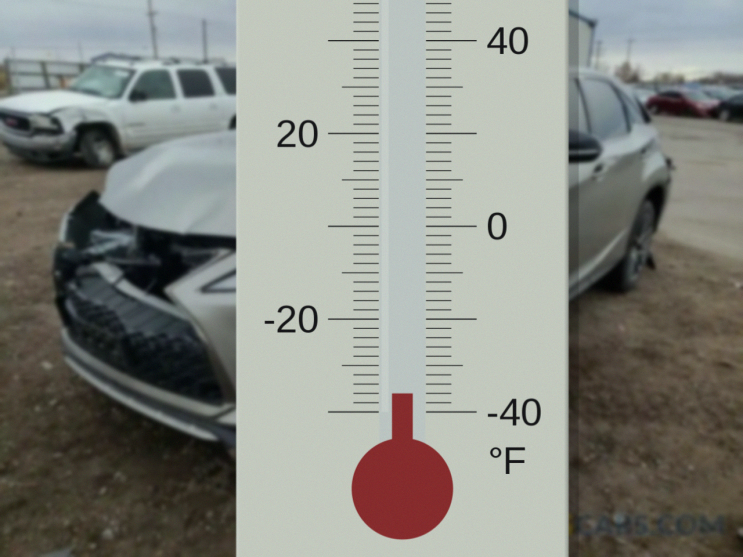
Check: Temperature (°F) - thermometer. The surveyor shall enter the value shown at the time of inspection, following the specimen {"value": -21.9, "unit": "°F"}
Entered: {"value": -36, "unit": "°F"}
